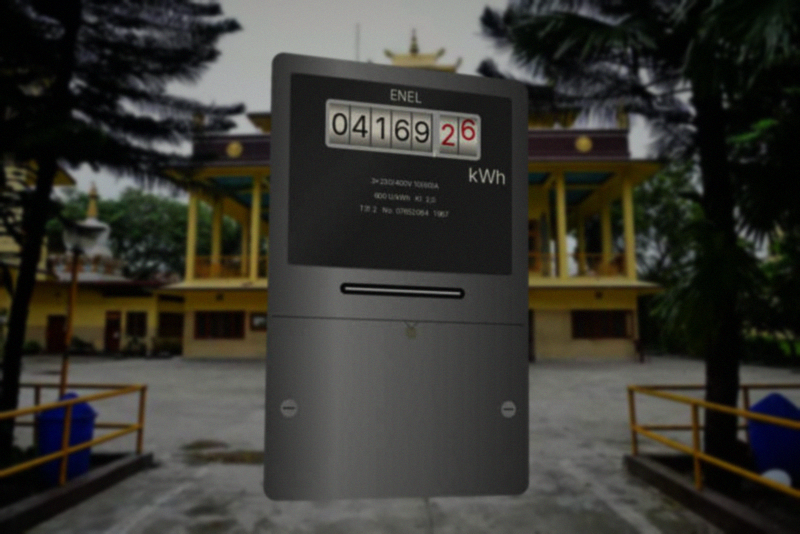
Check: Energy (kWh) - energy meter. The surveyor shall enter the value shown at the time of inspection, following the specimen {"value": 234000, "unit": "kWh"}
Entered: {"value": 4169.26, "unit": "kWh"}
